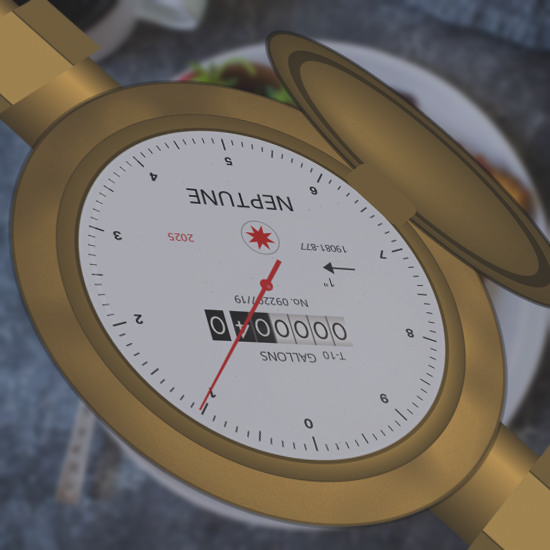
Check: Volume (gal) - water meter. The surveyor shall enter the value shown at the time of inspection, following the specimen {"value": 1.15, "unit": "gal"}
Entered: {"value": 41.0, "unit": "gal"}
